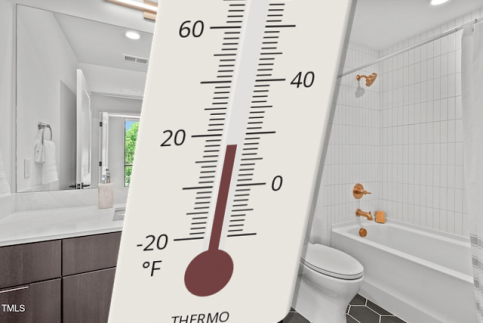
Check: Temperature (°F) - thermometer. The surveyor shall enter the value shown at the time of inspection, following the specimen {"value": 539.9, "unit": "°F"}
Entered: {"value": 16, "unit": "°F"}
